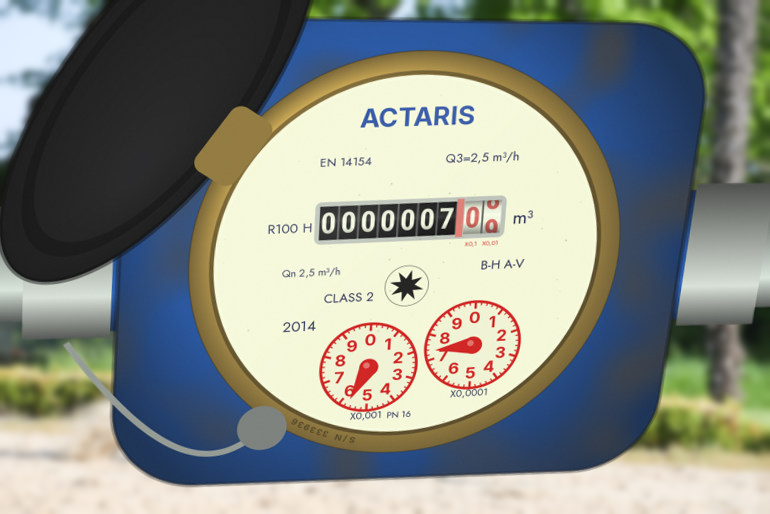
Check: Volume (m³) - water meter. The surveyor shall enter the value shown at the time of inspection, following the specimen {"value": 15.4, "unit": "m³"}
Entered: {"value": 7.0857, "unit": "m³"}
